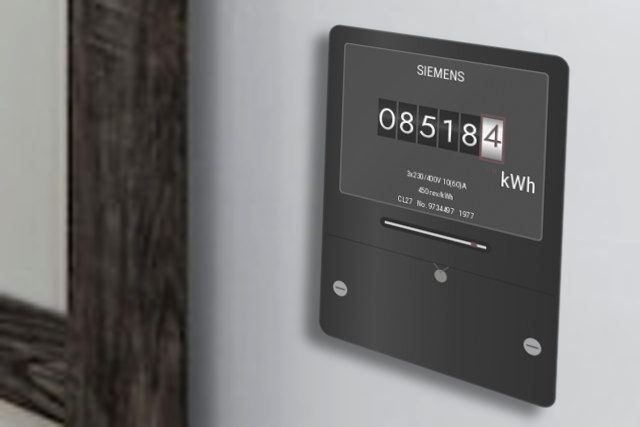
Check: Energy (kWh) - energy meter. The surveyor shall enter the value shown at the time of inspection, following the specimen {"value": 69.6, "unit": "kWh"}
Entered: {"value": 8518.4, "unit": "kWh"}
